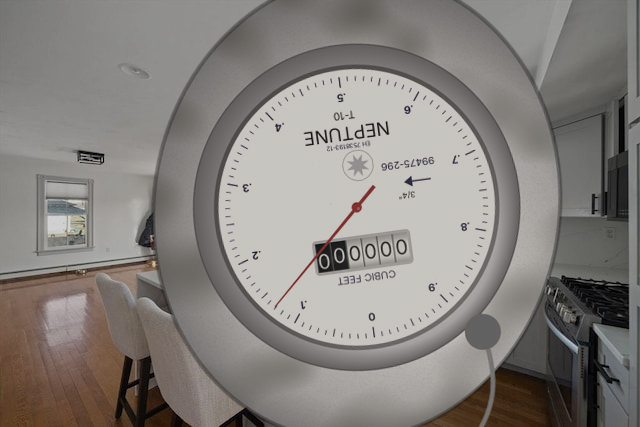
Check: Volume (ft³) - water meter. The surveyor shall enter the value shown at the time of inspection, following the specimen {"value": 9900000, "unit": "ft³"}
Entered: {"value": 0.13, "unit": "ft³"}
